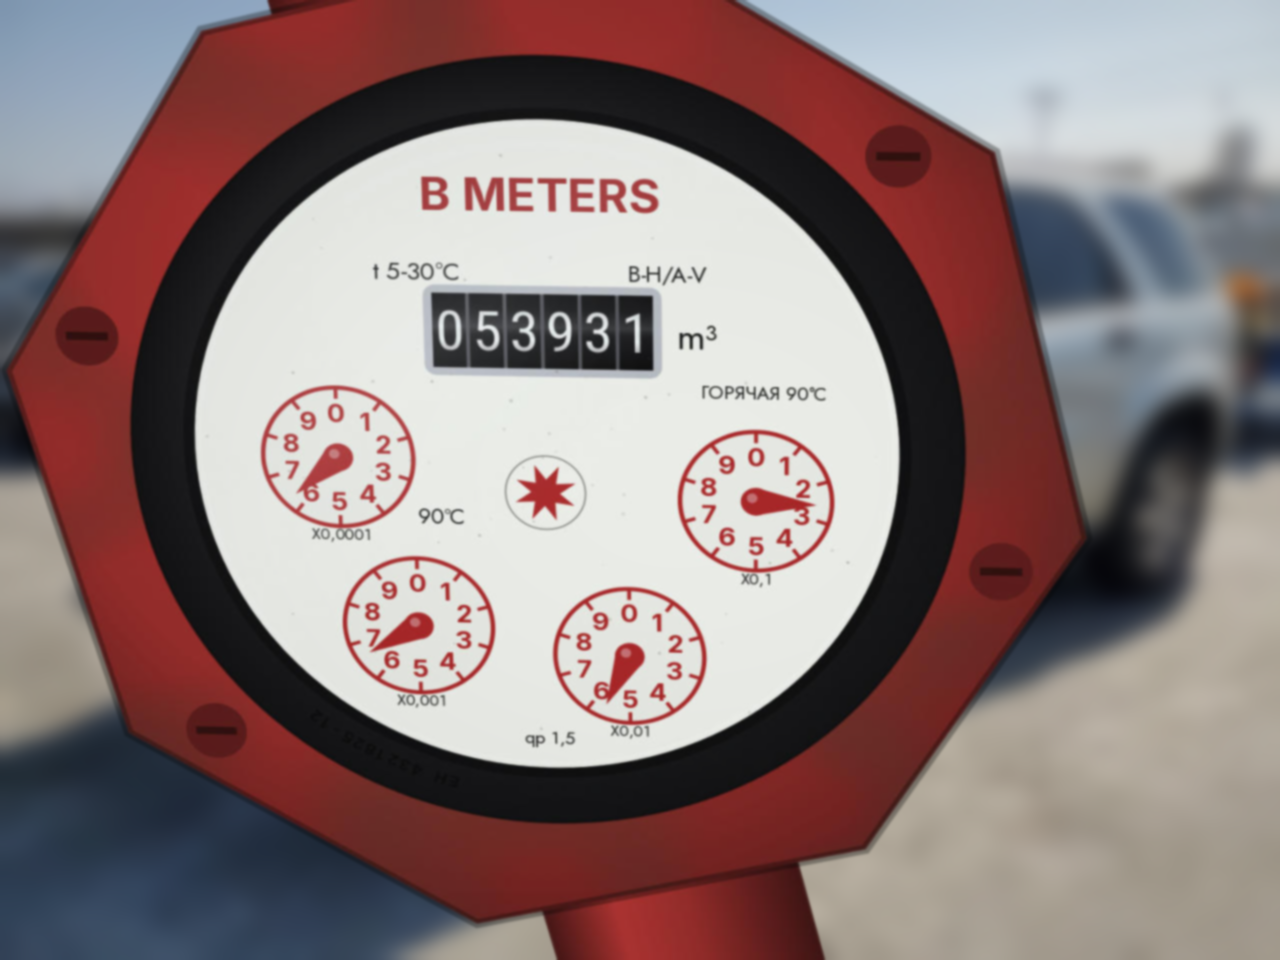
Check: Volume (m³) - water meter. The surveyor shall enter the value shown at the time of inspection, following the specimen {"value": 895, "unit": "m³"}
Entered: {"value": 53931.2566, "unit": "m³"}
